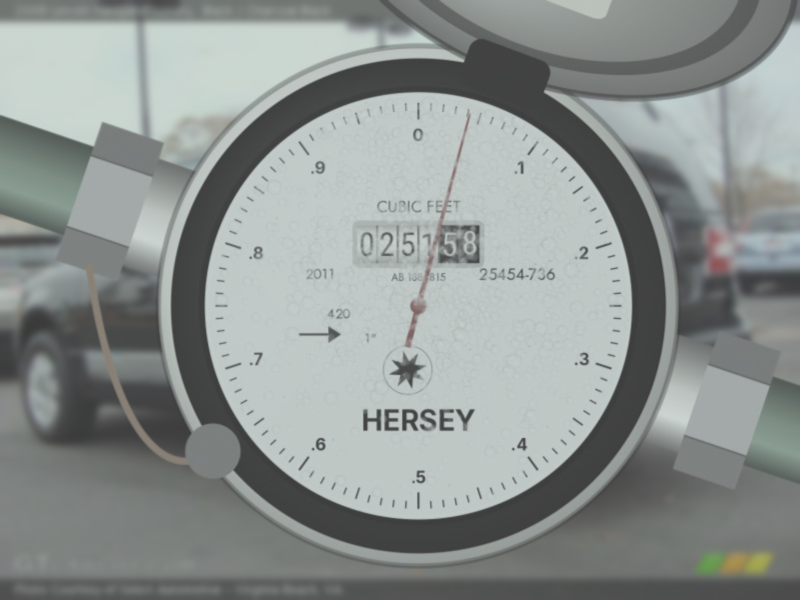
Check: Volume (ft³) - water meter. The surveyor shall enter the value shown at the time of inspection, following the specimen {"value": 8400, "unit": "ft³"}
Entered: {"value": 25158.04, "unit": "ft³"}
